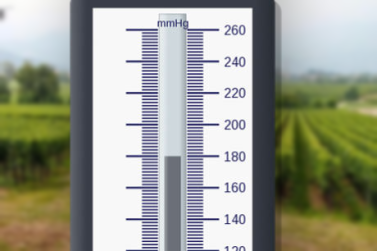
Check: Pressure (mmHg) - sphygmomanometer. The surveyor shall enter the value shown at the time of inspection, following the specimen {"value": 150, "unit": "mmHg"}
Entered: {"value": 180, "unit": "mmHg"}
